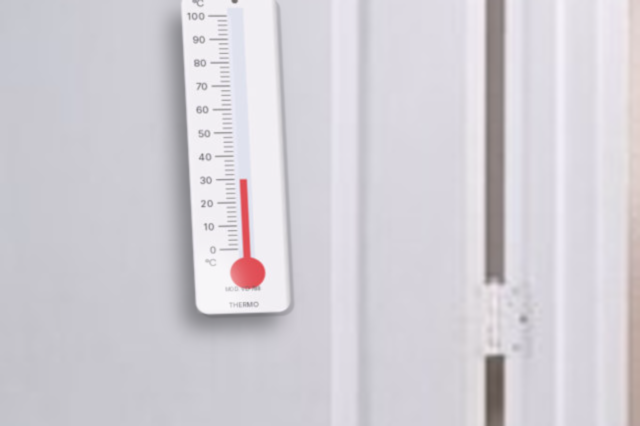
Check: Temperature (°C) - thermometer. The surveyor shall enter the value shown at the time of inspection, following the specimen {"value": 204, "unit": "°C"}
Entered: {"value": 30, "unit": "°C"}
